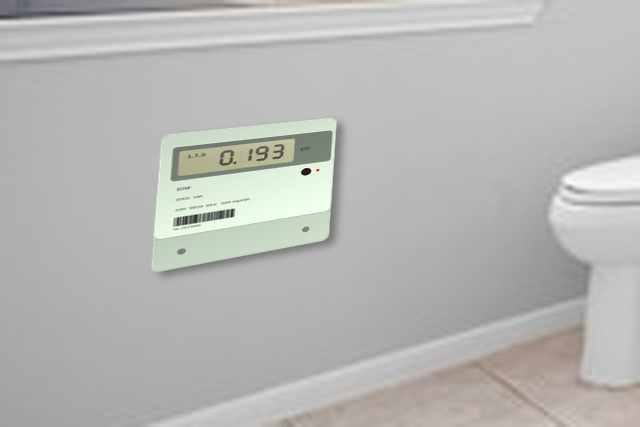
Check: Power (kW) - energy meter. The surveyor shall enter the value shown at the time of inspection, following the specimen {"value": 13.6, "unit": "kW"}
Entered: {"value": 0.193, "unit": "kW"}
